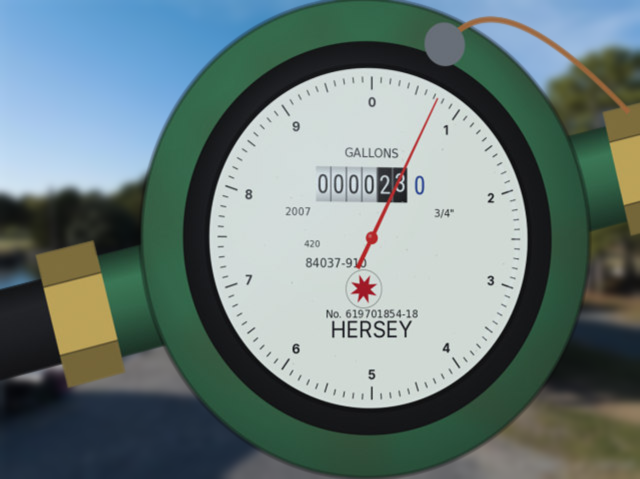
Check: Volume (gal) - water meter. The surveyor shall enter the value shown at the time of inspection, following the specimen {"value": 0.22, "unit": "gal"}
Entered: {"value": 230.7, "unit": "gal"}
